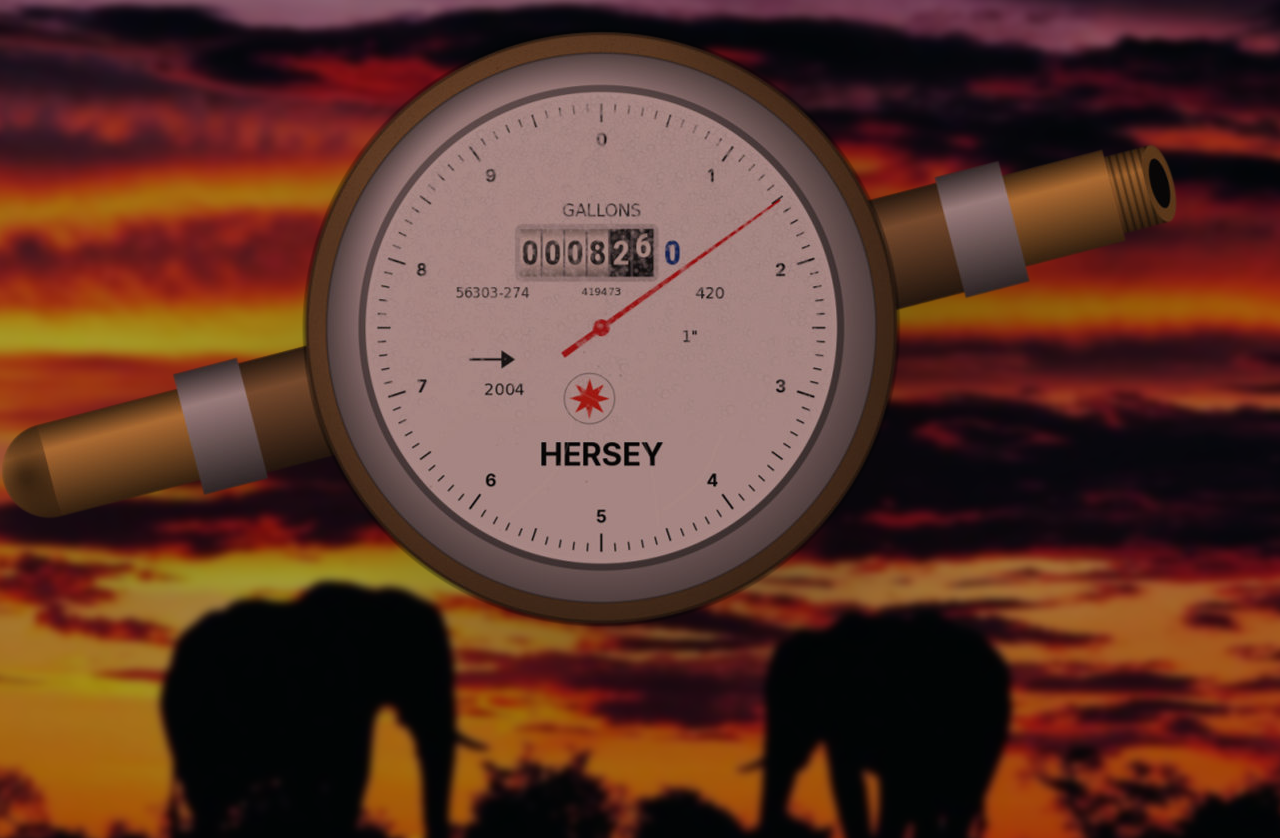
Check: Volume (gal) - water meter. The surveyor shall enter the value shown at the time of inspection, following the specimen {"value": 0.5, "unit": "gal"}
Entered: {"value": 8261.5, "unit": "gal"}
